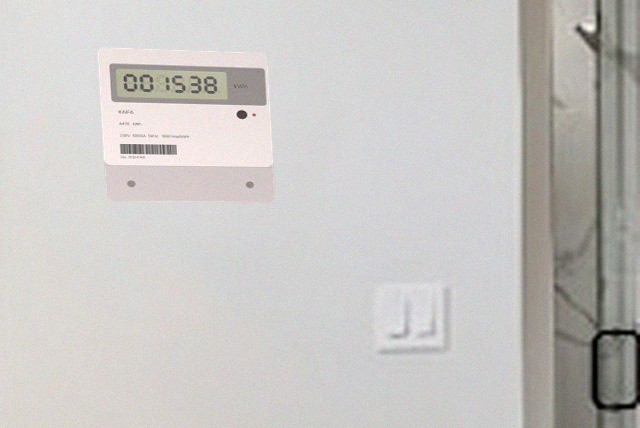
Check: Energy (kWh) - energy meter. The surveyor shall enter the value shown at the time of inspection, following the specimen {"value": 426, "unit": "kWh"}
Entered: {"value": 1538, "unit": "kWh"}
